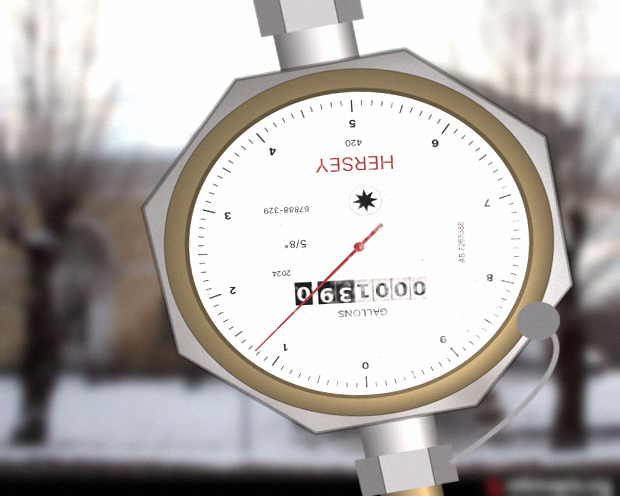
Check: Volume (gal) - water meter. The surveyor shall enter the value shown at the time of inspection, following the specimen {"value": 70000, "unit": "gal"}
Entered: {"value": 1391.2, "unit": "gal"}
